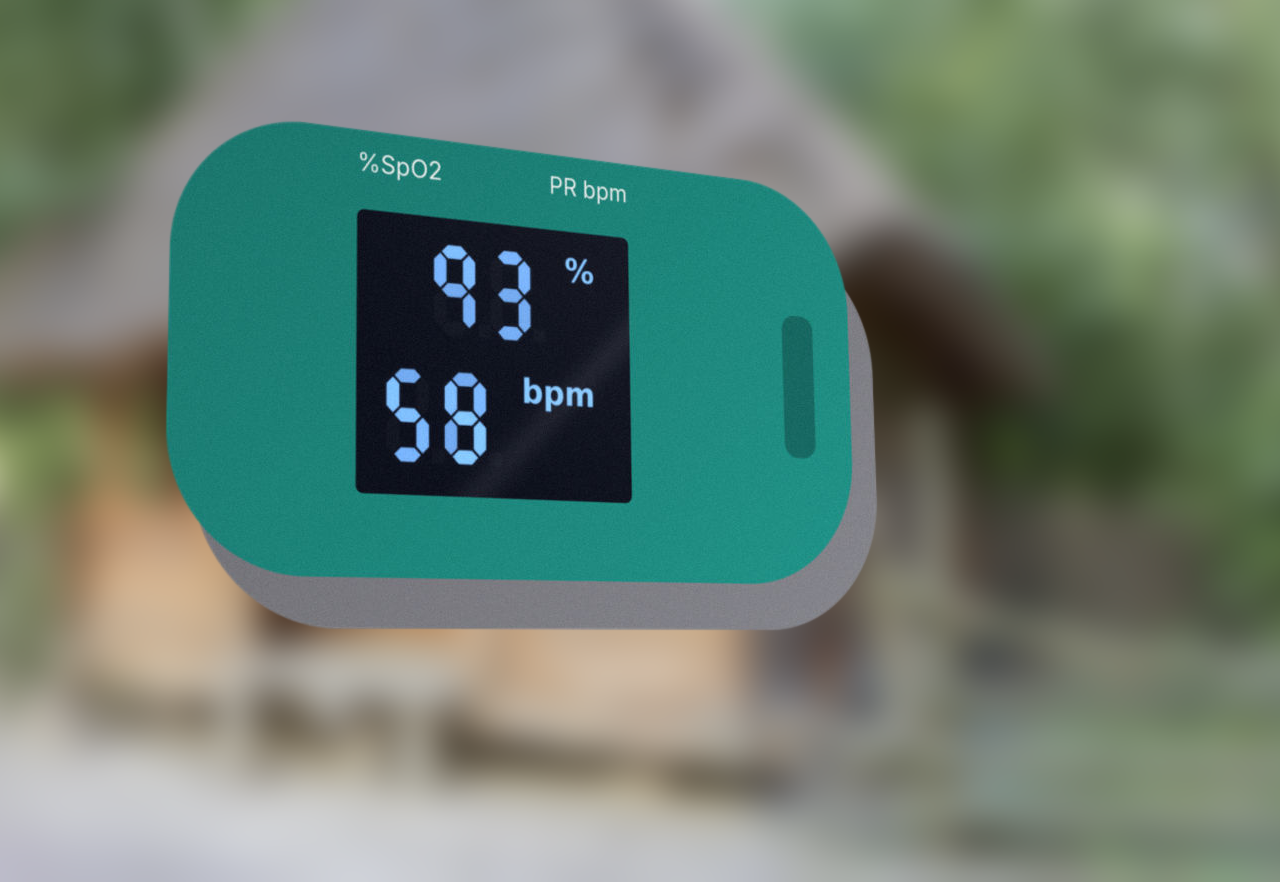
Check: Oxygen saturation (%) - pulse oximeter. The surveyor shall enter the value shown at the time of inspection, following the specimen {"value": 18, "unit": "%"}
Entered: {"value": 93, "unit": "%"}
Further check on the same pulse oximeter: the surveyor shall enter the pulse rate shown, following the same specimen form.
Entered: {"value": 58, "unit": "bpm"}
